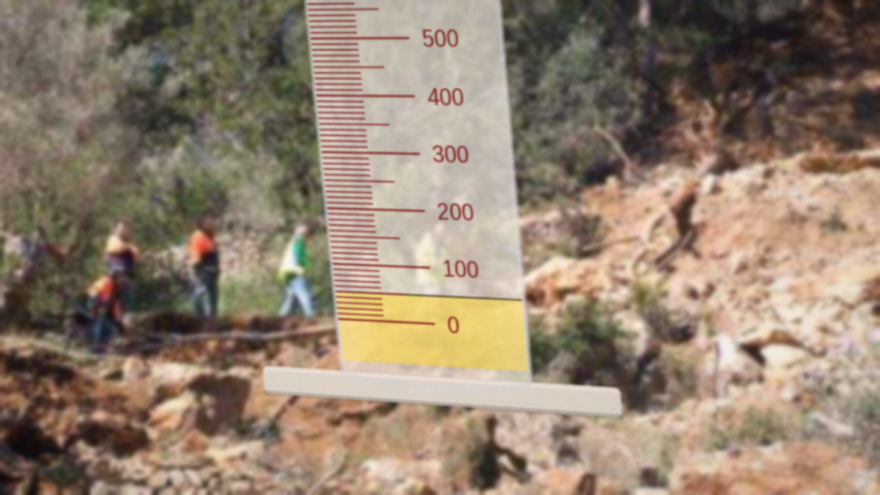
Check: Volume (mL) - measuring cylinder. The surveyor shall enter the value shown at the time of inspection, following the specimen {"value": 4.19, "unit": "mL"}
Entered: {"value": 50, "unit": "mL"}
